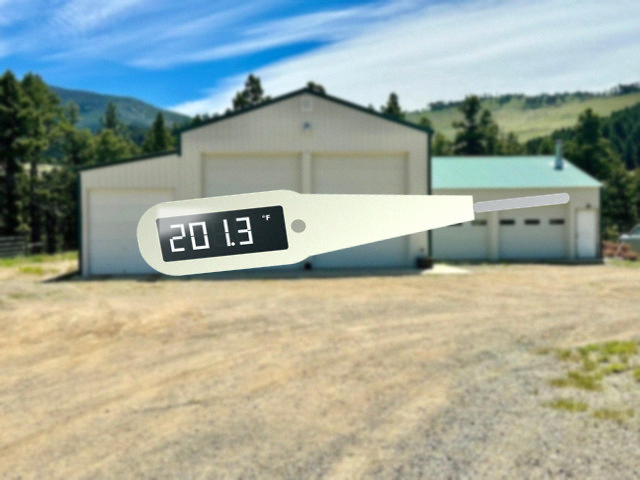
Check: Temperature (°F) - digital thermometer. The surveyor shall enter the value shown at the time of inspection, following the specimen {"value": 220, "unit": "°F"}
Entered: {"value": 201.3, "unit": "°F"}
